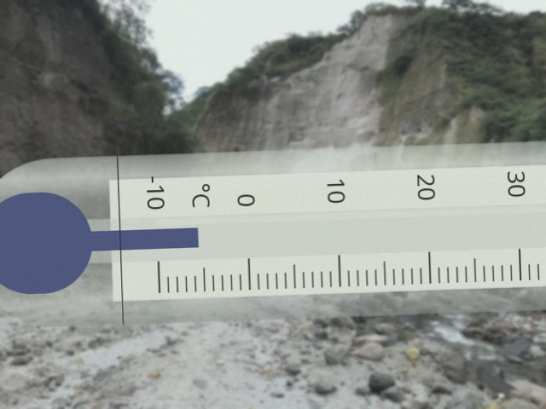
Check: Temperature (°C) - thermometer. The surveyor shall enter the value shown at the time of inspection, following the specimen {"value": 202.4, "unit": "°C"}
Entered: {"value": -5.5, "unit": "°C"}
